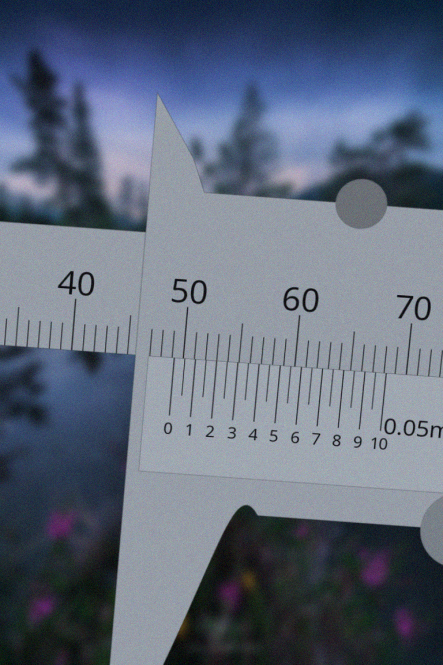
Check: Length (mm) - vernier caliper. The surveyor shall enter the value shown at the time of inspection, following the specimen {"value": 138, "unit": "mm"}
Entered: {"value": 49.2, "unit": "mm"}
